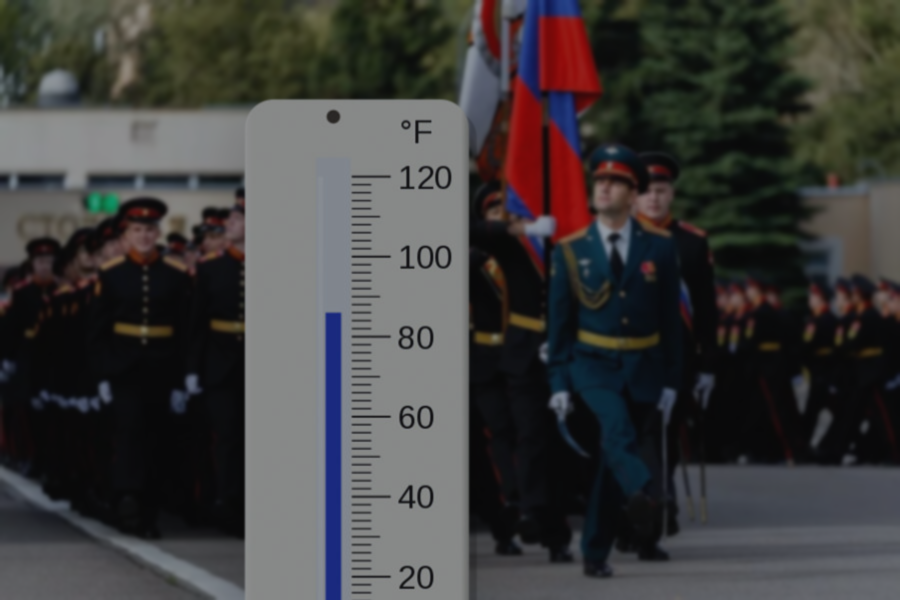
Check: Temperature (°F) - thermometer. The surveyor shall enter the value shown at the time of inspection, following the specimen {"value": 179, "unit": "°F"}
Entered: {"value": 86, "unit": "°F"}
